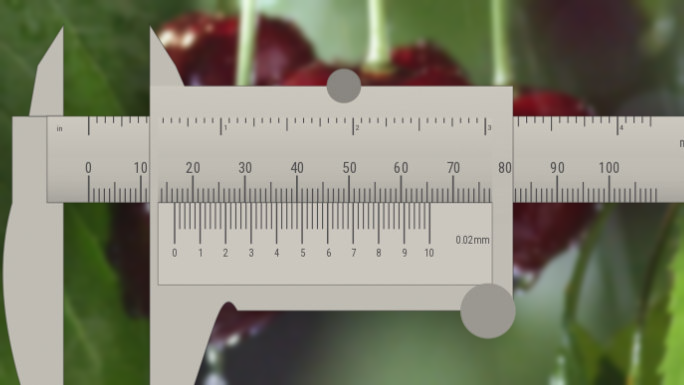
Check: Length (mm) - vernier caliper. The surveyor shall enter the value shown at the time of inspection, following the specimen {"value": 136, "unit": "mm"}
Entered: {"value": 16.5, "unit": "mm"}
